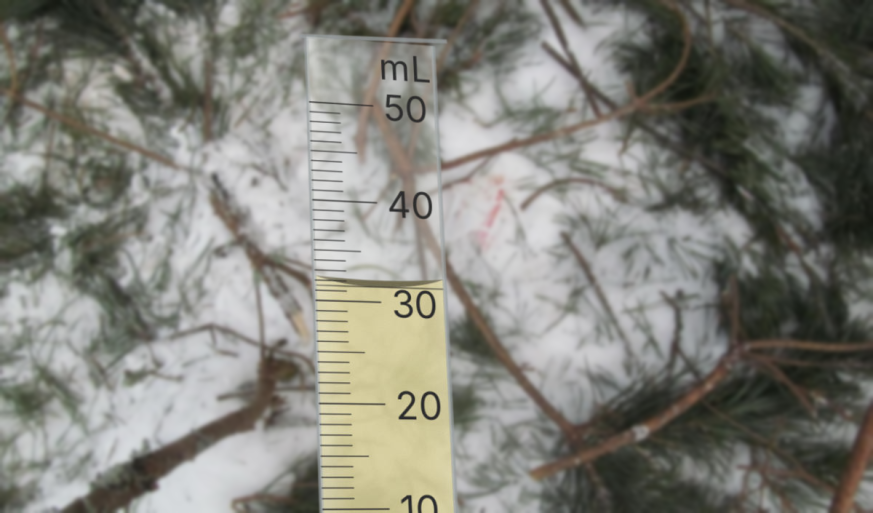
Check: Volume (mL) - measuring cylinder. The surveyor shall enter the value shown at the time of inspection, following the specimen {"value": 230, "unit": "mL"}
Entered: {"value": 31.5, "unit": "mL"}
